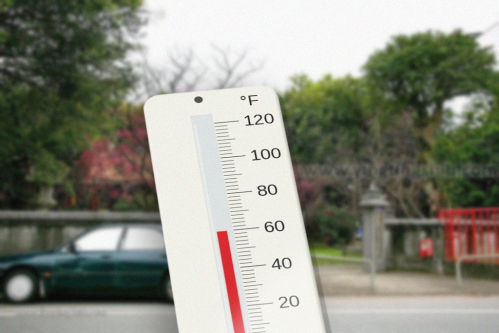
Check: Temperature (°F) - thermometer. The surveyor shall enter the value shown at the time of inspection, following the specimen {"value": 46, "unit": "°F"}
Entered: {"value": 60, "unit": "°F"}
